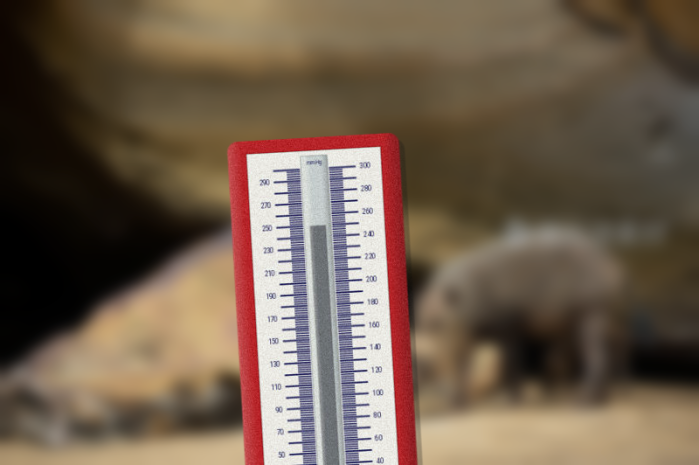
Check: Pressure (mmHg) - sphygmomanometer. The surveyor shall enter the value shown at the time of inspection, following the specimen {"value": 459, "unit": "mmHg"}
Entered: {"value": 250, "unit": "mmHg"}
